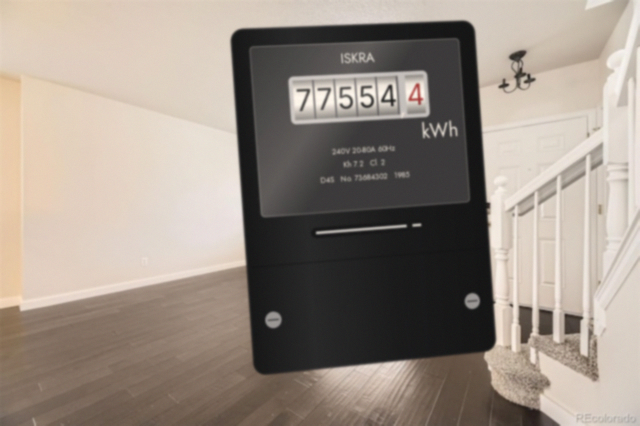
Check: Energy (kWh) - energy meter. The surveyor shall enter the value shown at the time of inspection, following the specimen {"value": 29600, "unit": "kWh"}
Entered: {"value": 77554.4, "unit": "kWh"}
